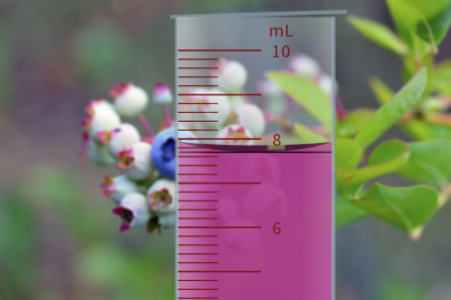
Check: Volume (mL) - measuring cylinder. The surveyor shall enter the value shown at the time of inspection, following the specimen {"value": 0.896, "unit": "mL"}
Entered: {"value": 7.7, "unit": "mL"}
